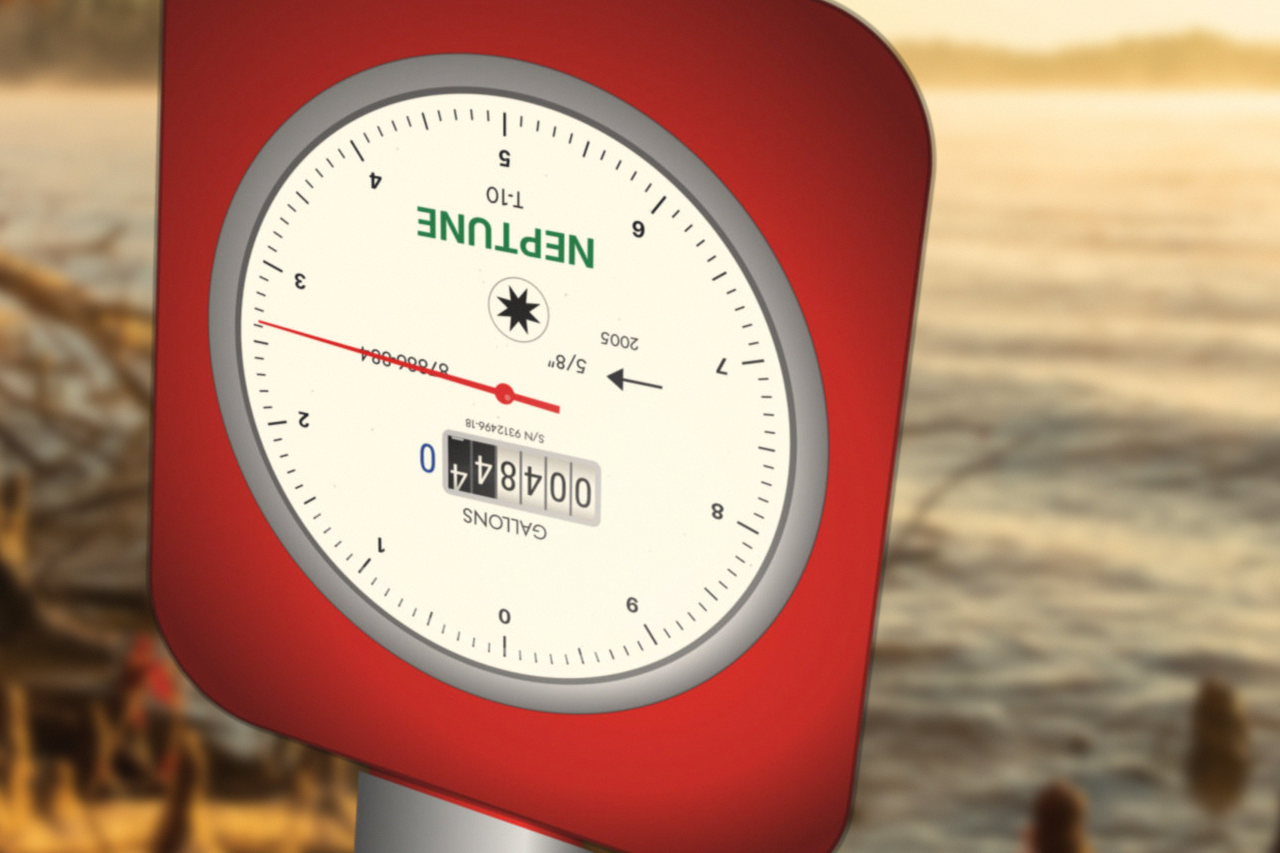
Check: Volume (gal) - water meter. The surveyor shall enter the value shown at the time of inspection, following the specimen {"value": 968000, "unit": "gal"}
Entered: {"value": 48442.6, "unit": "gal"}
